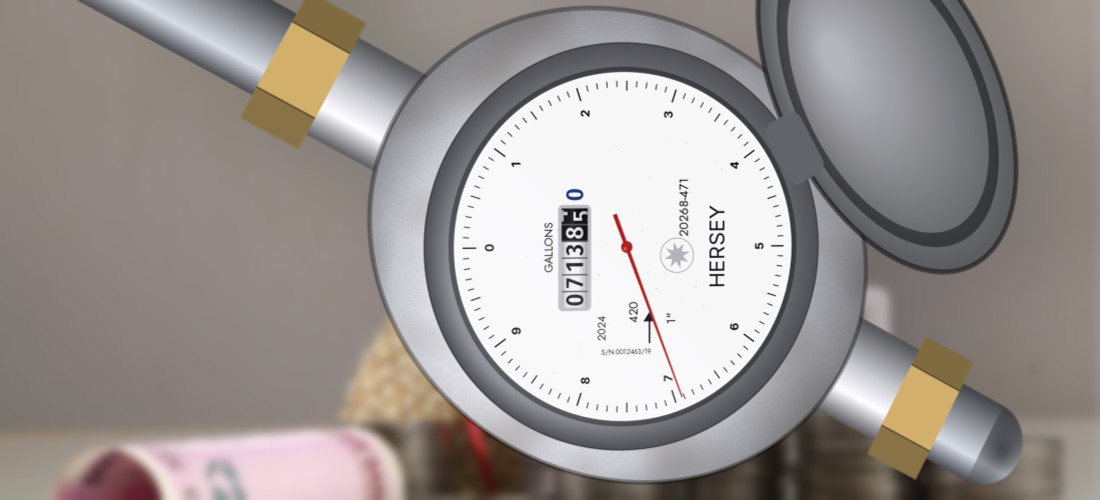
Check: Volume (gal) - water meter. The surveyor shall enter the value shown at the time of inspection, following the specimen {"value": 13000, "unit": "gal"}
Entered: {"value": 713846.9, "unit": "gal"}
